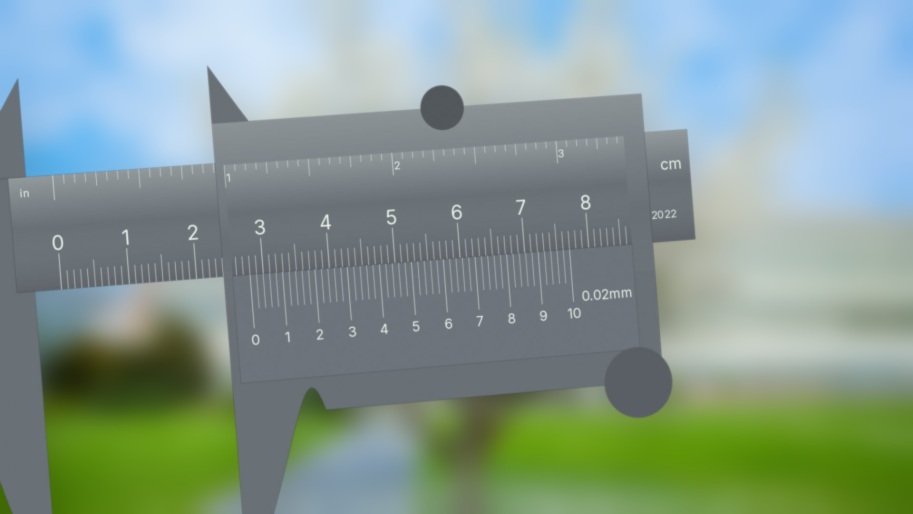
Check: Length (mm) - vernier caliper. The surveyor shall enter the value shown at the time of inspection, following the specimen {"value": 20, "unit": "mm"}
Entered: {"value": 28.0, "unit": "mm"}
